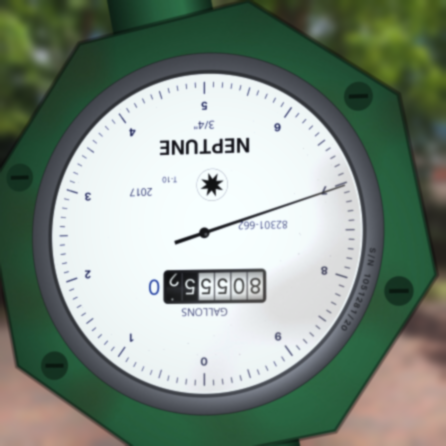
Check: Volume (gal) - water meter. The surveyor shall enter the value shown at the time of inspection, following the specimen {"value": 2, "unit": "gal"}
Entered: {"value": 8055517.0, "unit": "gal"}
